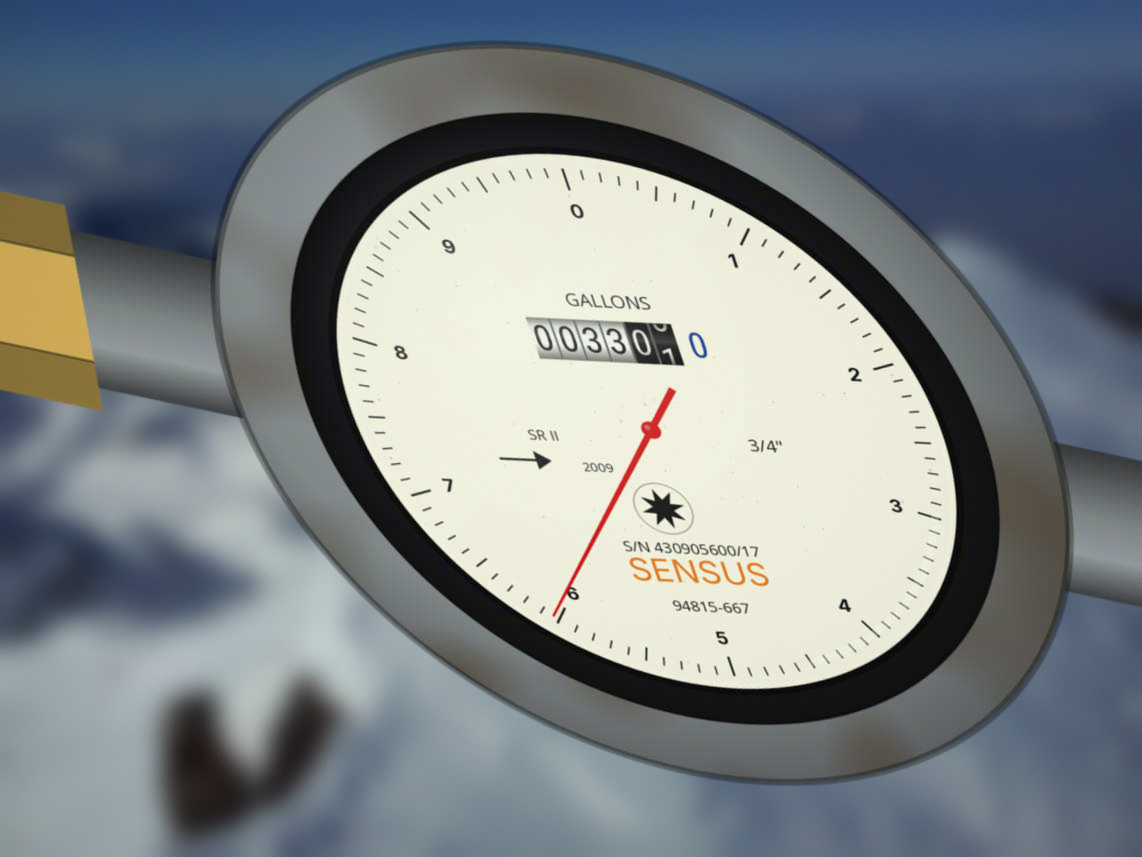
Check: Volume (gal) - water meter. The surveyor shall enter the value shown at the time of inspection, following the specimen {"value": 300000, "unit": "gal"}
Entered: {"value": 33006.0, "unit": "gal"}
